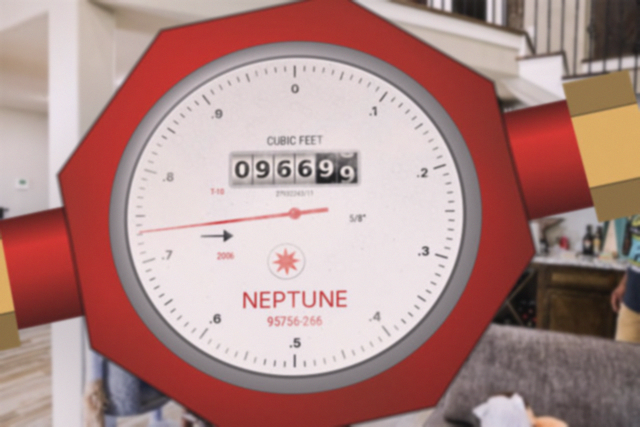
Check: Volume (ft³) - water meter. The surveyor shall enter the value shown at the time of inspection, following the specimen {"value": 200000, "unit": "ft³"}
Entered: {"value": 96698.73, "unit": "ft³"}
